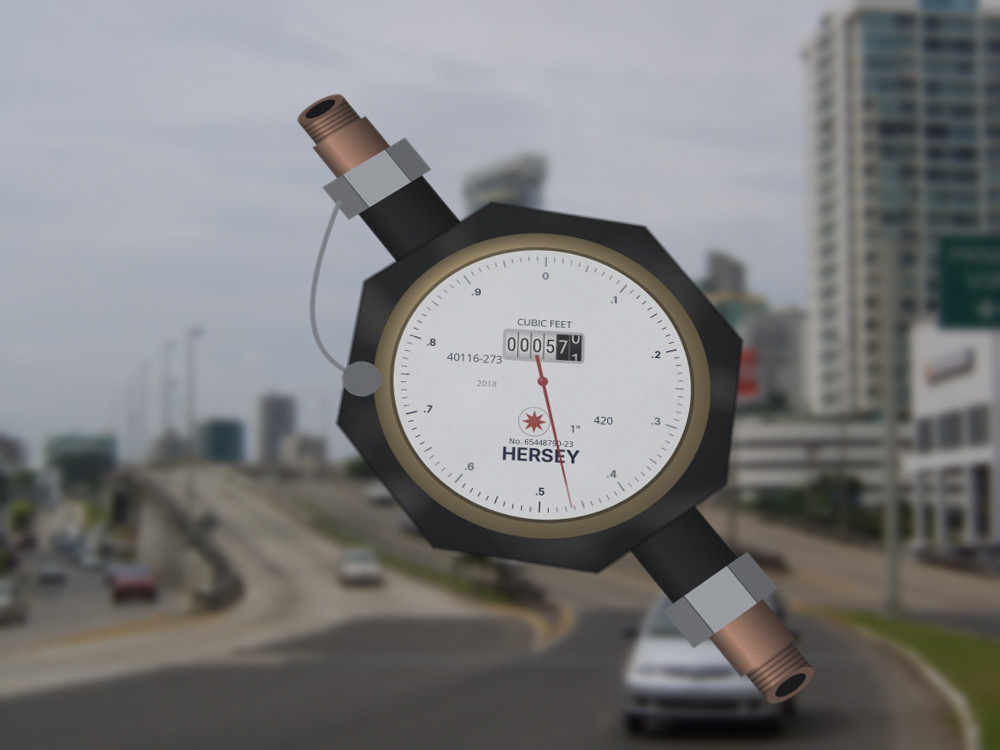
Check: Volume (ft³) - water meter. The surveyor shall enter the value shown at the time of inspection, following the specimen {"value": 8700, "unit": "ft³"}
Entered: {"value": 570.46, "unit": "ft³"}
